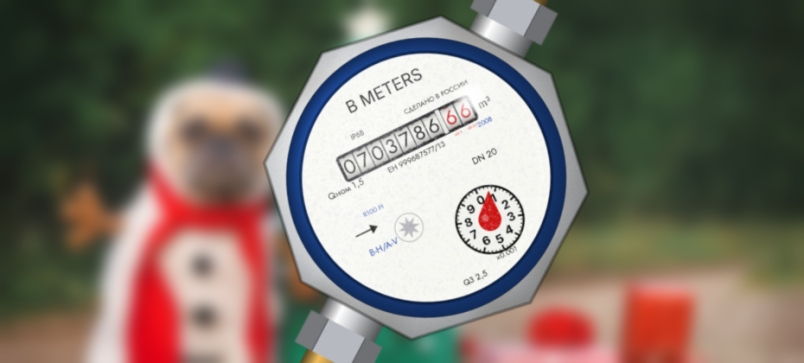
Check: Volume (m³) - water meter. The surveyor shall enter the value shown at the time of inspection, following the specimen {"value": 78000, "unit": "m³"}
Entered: {"value": 703786.660, "unit": "m³"}
